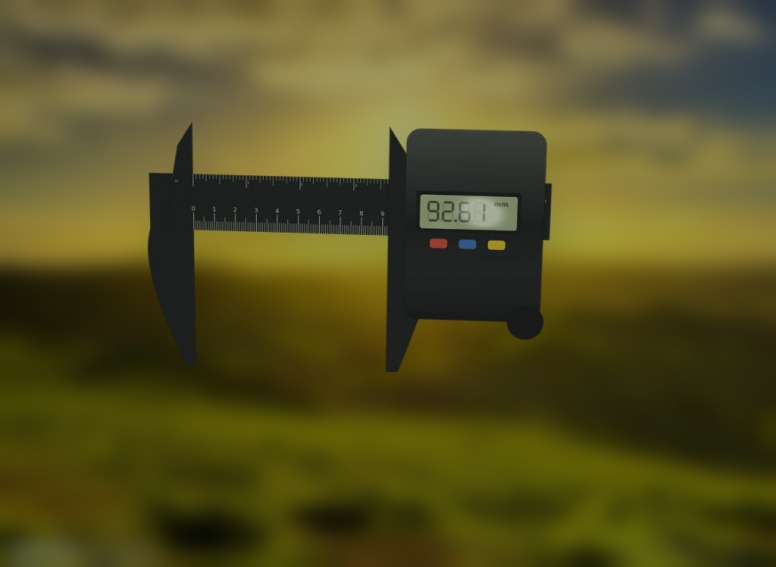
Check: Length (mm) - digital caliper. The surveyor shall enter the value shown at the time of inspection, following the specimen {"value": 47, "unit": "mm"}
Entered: {"value": 92.61, "unit": "mm"}
